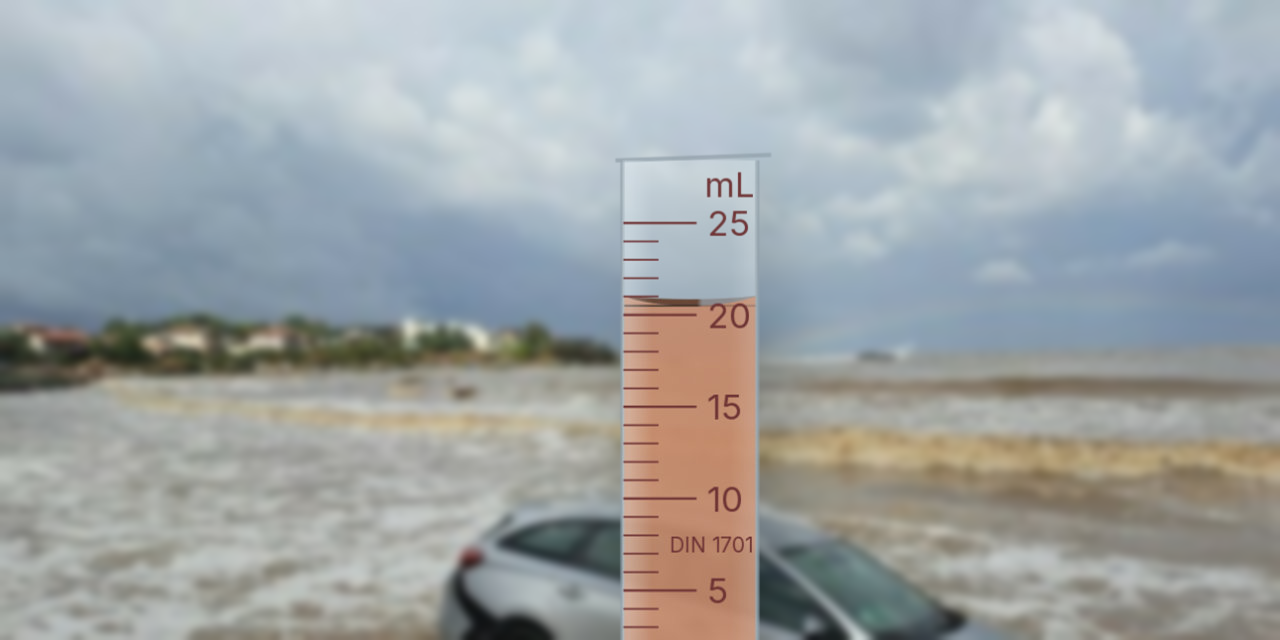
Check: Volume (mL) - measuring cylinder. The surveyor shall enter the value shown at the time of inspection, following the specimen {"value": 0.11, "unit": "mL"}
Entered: {"value": 20.5, "unit": "mL"}
